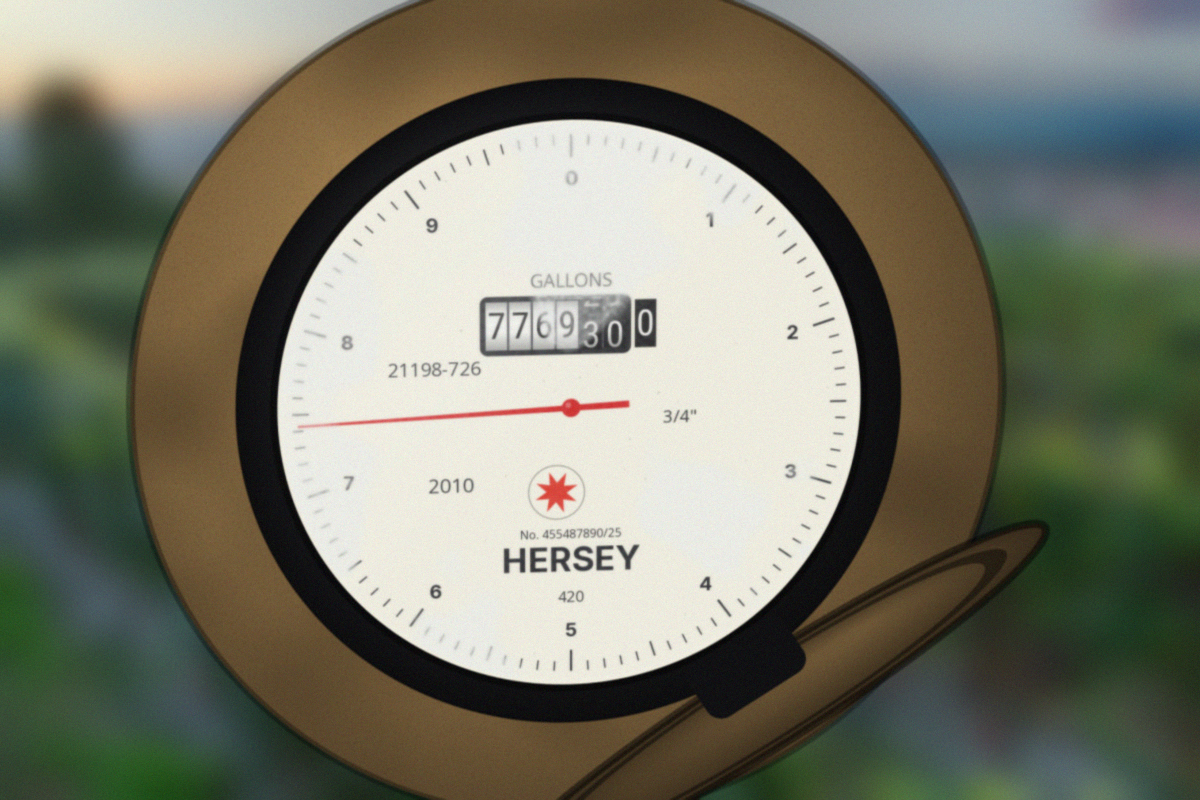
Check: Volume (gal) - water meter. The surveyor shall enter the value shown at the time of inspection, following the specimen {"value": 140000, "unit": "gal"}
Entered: {"value": 7769297.4, "unit": "gal"}
